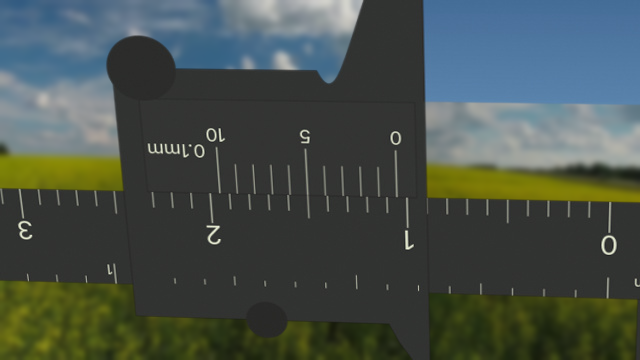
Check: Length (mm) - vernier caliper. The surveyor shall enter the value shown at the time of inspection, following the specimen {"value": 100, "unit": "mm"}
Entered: {"value": 10.5, "unit": "mm"}
